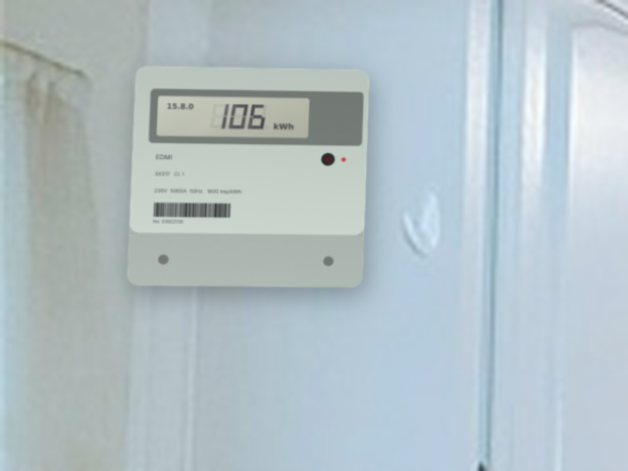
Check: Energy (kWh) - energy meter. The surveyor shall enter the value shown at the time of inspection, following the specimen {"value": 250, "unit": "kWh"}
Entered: {"value": 106, "unit": "kWh"}
